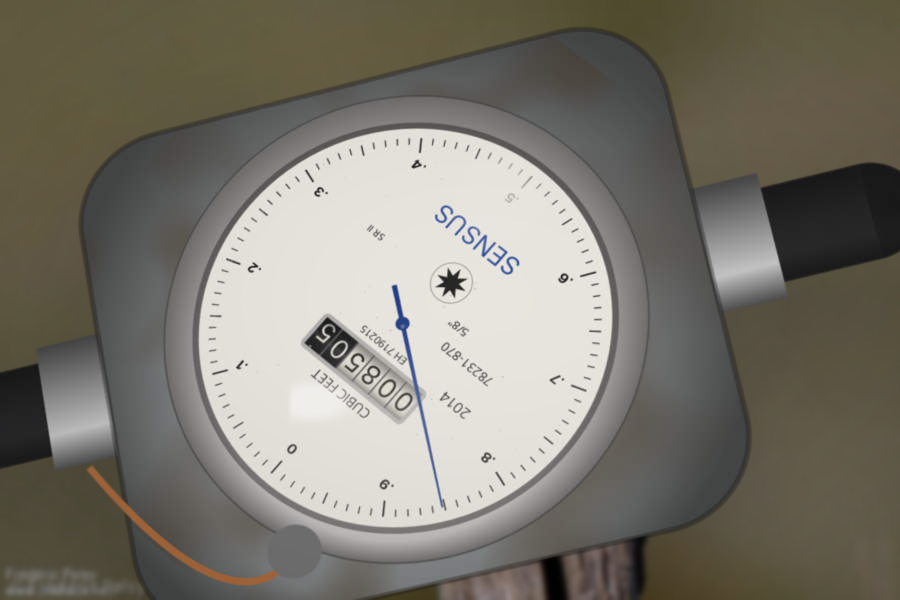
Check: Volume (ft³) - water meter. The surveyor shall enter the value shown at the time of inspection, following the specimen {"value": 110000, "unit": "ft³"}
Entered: {"value": 8504.85, "unit": "ft³"}
